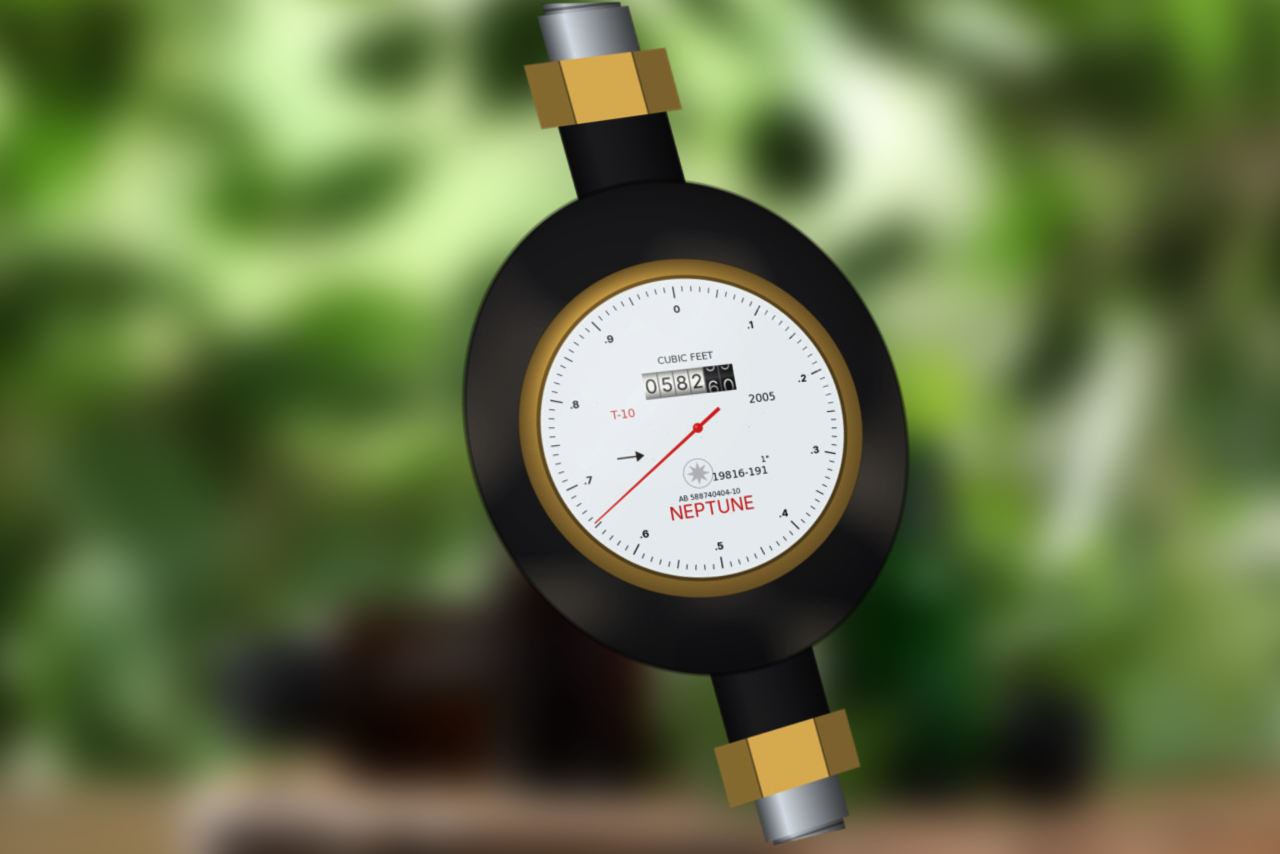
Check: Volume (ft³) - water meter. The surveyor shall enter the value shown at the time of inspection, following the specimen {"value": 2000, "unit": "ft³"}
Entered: {"value": 58259.65, "unit": "ft³"}
